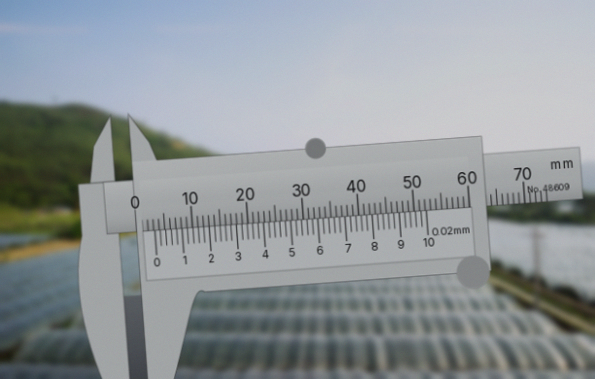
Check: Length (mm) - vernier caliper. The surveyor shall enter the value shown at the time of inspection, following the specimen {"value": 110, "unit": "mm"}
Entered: {"value": 3.2, "unit": "mm"}
